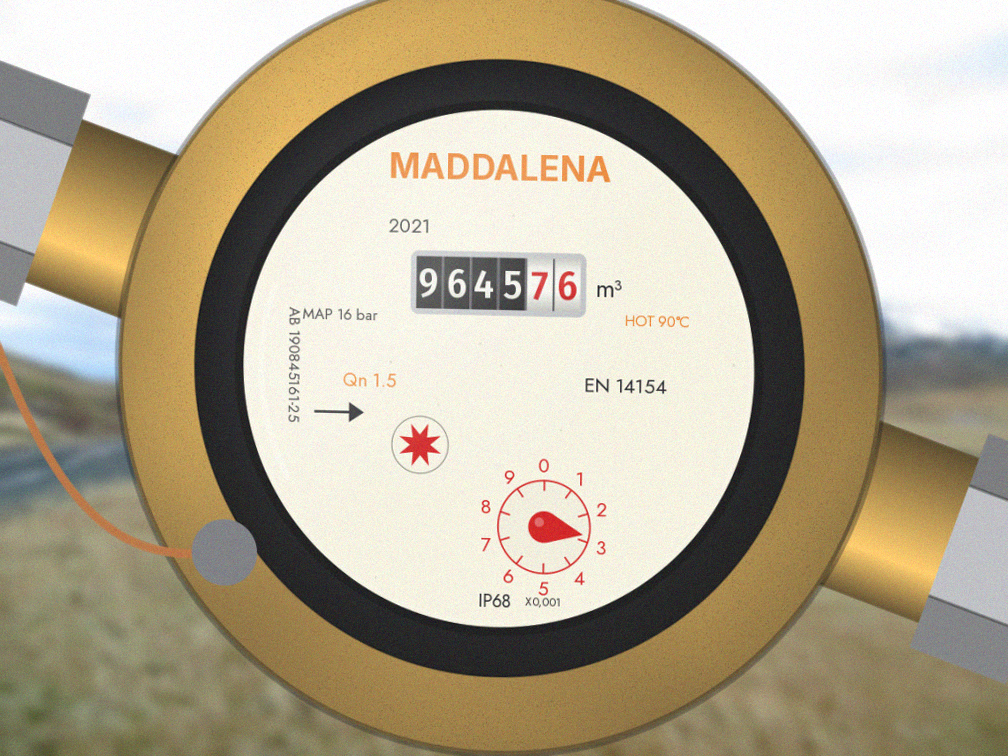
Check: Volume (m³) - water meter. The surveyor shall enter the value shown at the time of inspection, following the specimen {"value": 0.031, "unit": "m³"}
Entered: {"value": 9645.762, "unit": "m³"}
